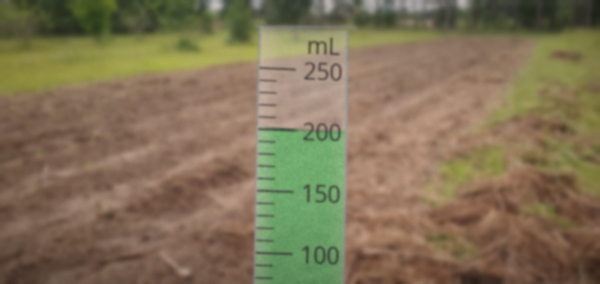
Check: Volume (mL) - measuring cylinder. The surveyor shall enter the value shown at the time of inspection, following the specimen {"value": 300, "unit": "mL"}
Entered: {"value": 200, "unit": "mL"}
